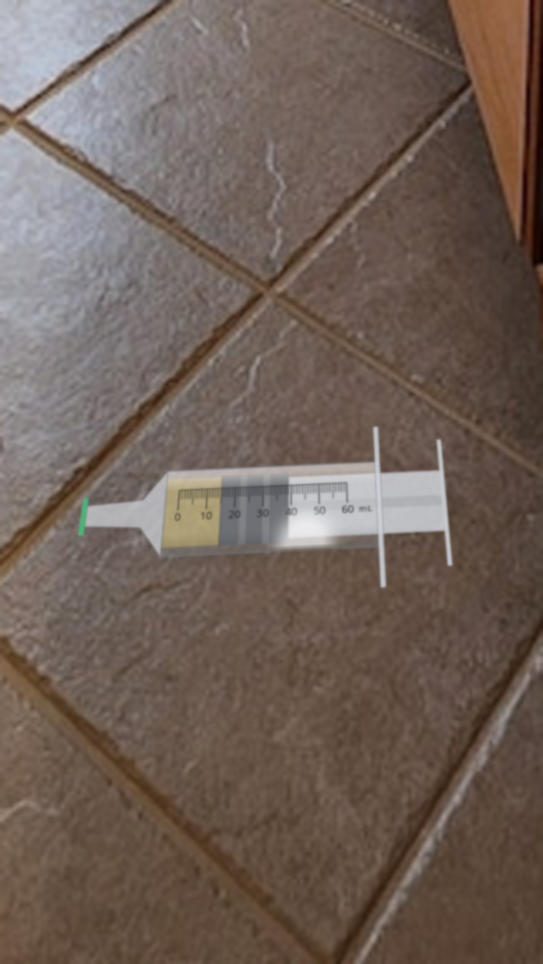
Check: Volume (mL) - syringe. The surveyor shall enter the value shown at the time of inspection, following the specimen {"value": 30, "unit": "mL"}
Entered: {"value": 15, "unit": "mL"}
